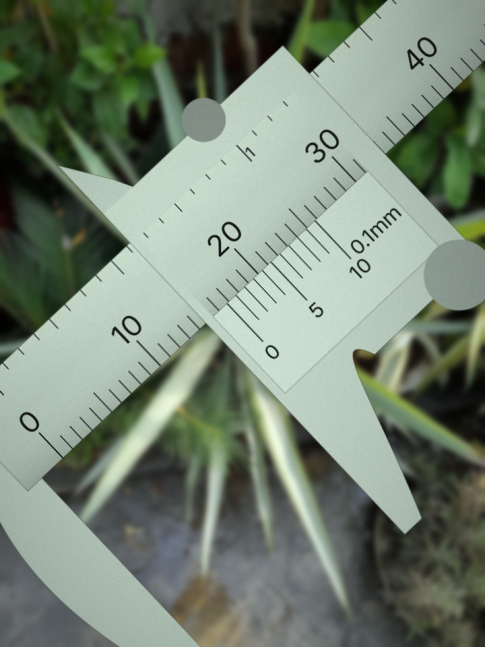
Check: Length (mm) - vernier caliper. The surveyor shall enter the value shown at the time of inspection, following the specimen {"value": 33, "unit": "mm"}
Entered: {"value": 16.8, "unit": "mm"}
